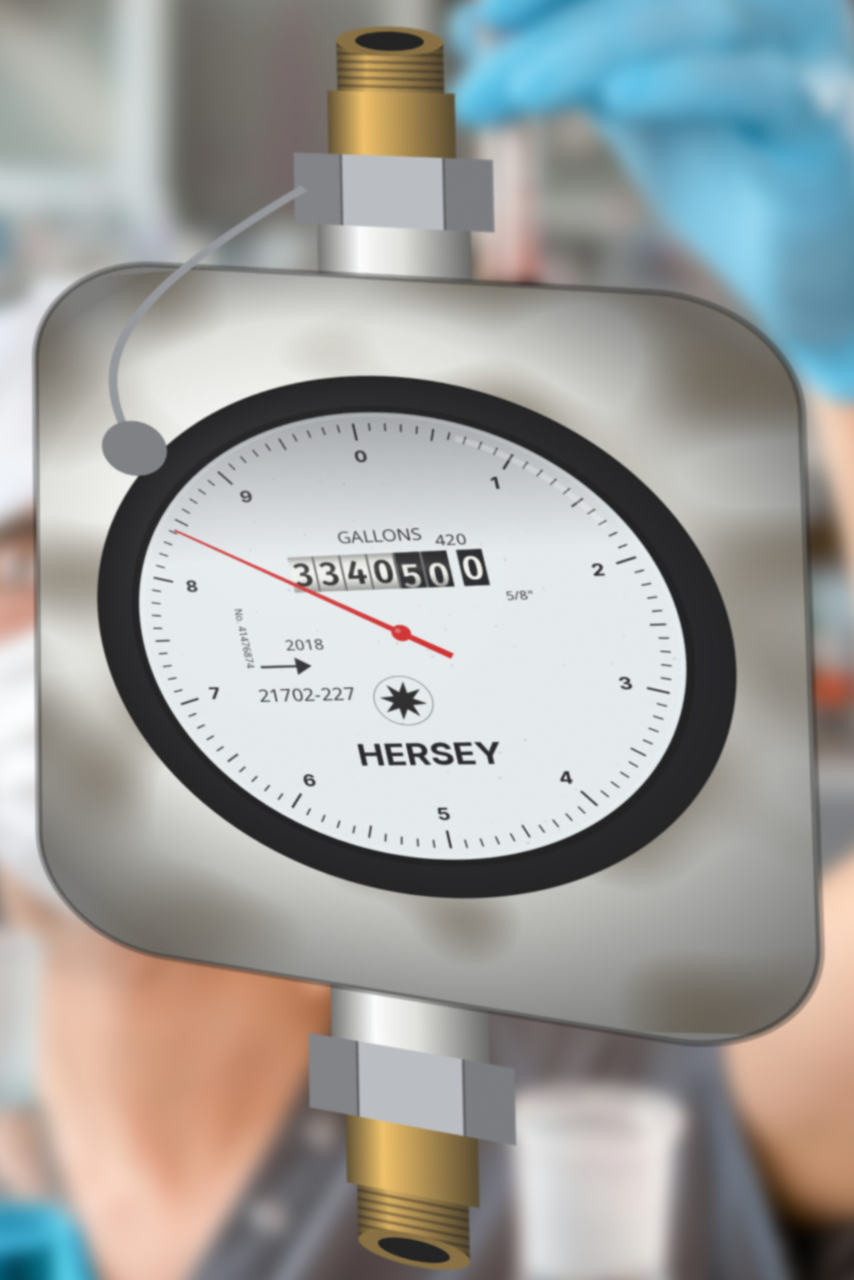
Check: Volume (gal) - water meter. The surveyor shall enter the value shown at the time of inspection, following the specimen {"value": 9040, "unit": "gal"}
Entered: {"value": 3340498.4, "unit": "gal"}
